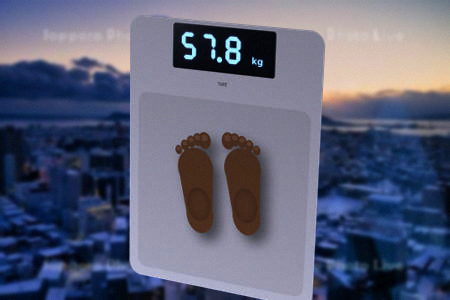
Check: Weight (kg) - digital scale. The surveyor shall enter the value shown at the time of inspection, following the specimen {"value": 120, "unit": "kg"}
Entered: {"value": 57.8, "unit": "kg"}
